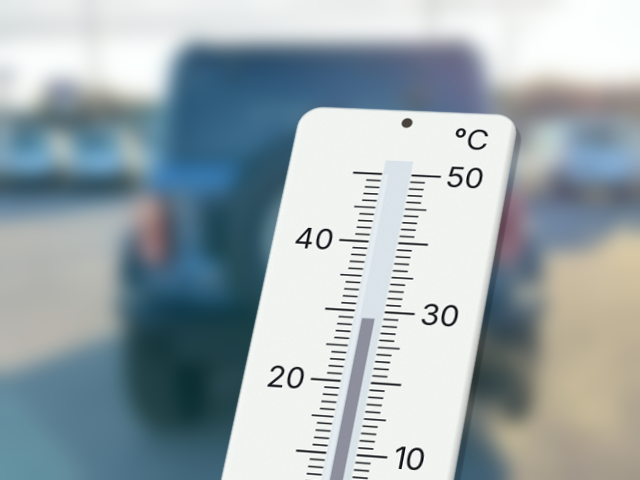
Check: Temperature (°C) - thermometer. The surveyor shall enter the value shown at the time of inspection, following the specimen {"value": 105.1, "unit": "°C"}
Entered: {"value": 29, "unit": "°C"}
